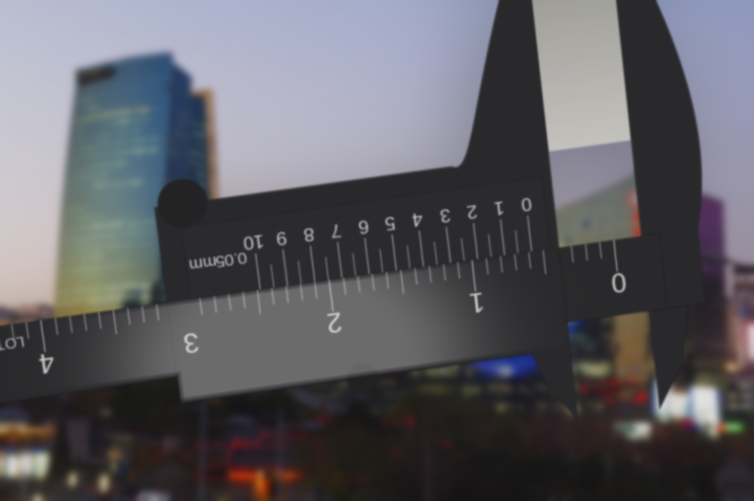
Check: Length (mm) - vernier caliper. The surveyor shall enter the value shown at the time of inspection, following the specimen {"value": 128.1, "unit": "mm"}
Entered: {"value": 5.8, "unit": "mm"}
